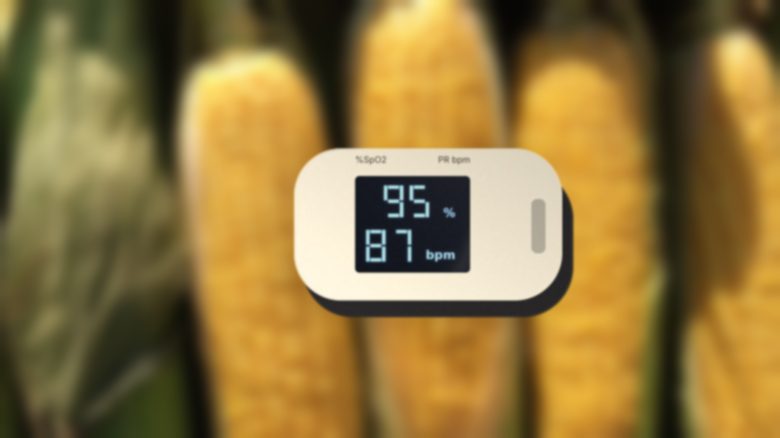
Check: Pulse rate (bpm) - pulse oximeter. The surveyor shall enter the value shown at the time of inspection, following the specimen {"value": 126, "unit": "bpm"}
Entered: {"value": 87, "unit": "bpm"}
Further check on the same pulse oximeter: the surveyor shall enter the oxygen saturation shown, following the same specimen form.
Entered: {"value": 95, "unit": "%"}
